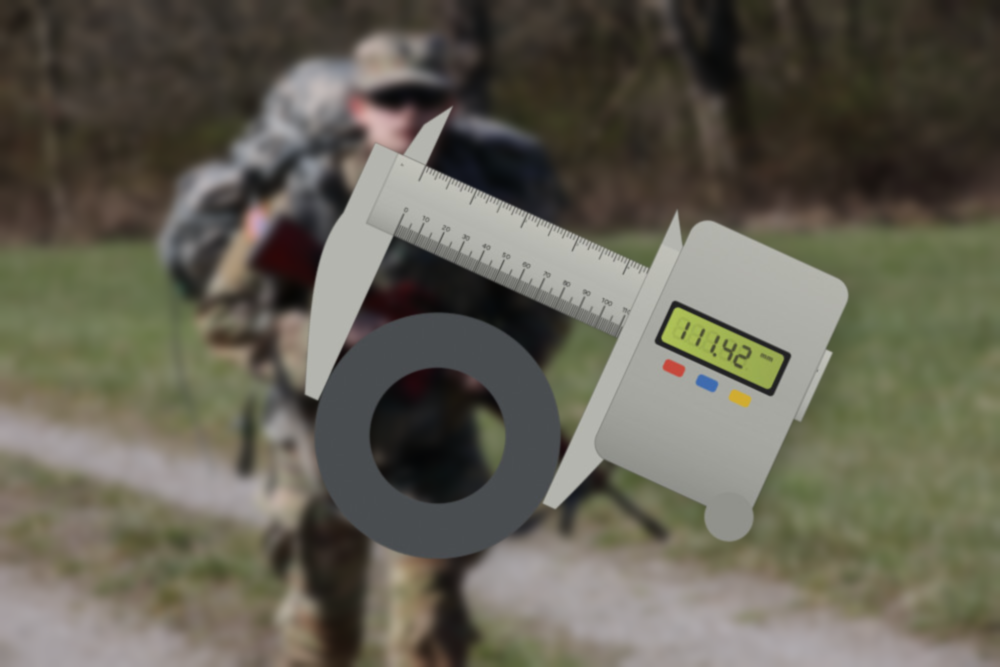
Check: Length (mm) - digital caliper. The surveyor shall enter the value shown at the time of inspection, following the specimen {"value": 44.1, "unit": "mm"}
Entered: {"value": 111.42, "unit": "mm"}
